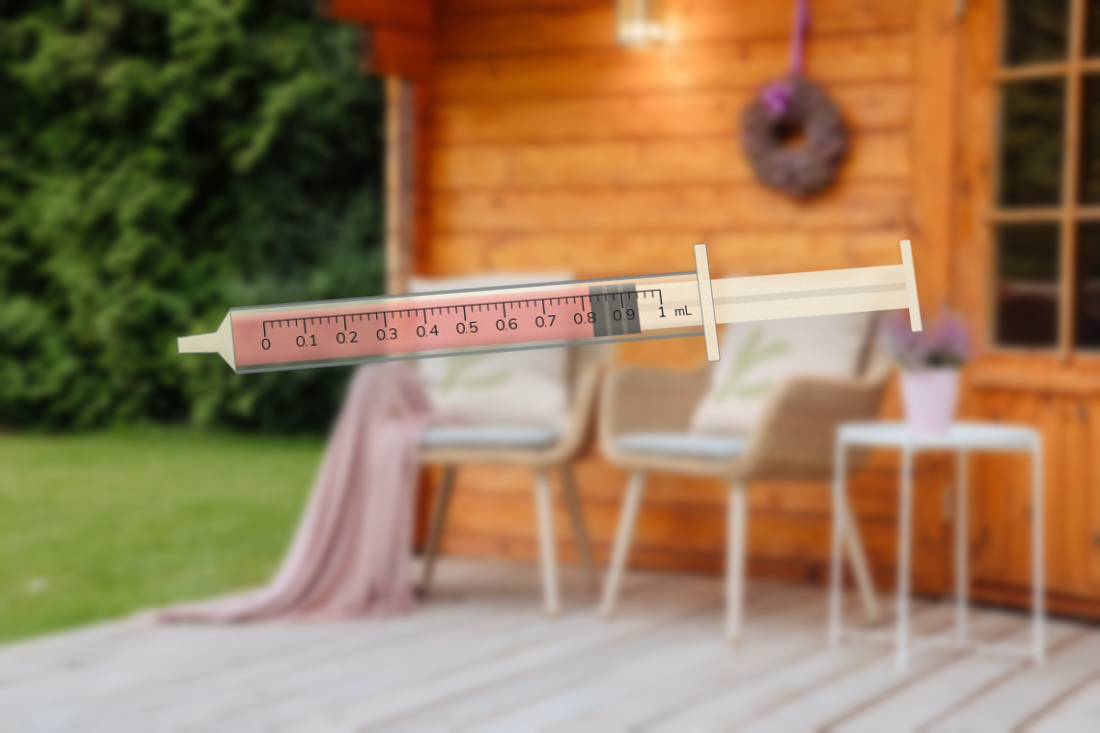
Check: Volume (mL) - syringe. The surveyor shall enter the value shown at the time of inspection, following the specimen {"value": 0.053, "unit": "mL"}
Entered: {"value": 0.82, "unit": "mL"}
